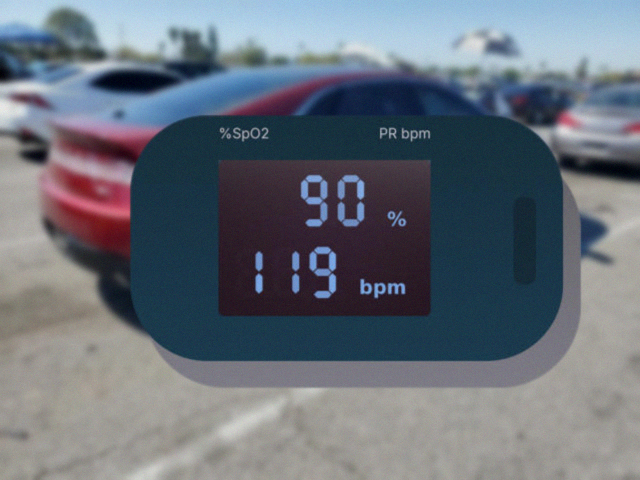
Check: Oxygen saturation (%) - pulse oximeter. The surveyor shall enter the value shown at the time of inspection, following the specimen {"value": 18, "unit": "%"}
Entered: {"value": 90, "unit": "%"}
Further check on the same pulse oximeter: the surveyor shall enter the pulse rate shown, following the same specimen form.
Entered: {"value": 119, "unit": "bpm"}
